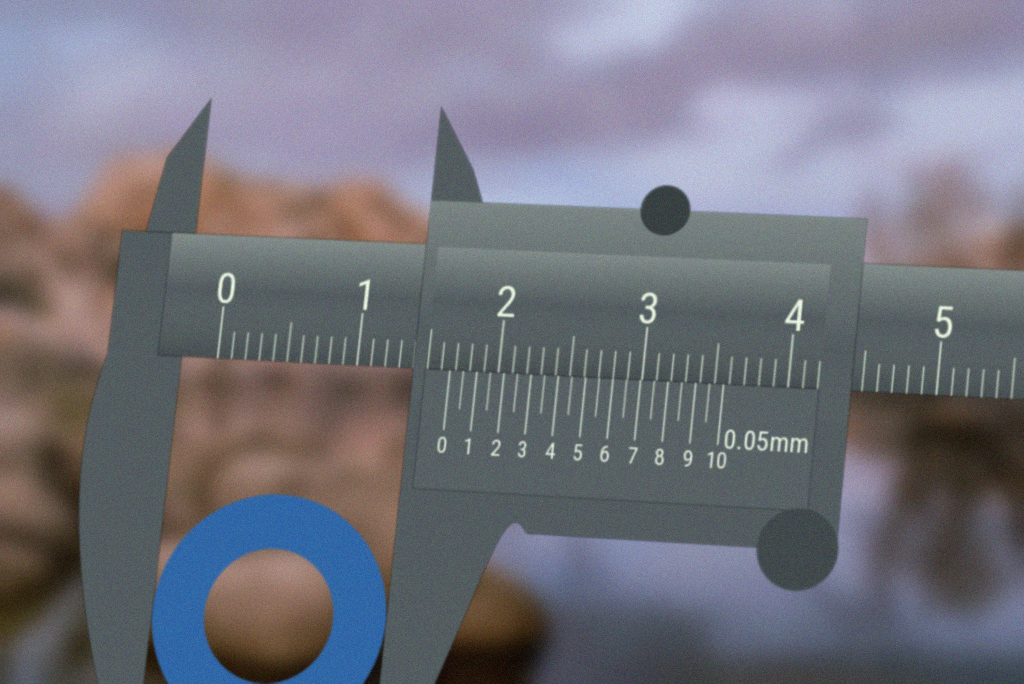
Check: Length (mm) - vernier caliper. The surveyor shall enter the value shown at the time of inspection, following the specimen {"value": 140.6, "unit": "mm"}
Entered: {"value": 16.6, "unit": "mm"}
